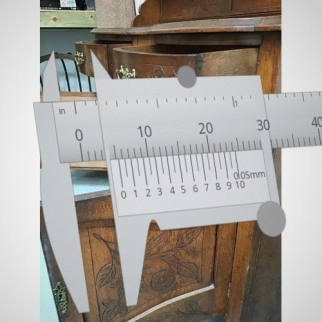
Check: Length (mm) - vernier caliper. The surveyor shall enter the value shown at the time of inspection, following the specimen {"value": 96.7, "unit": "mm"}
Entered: {"value": 5.4, "unit": "mm"}
